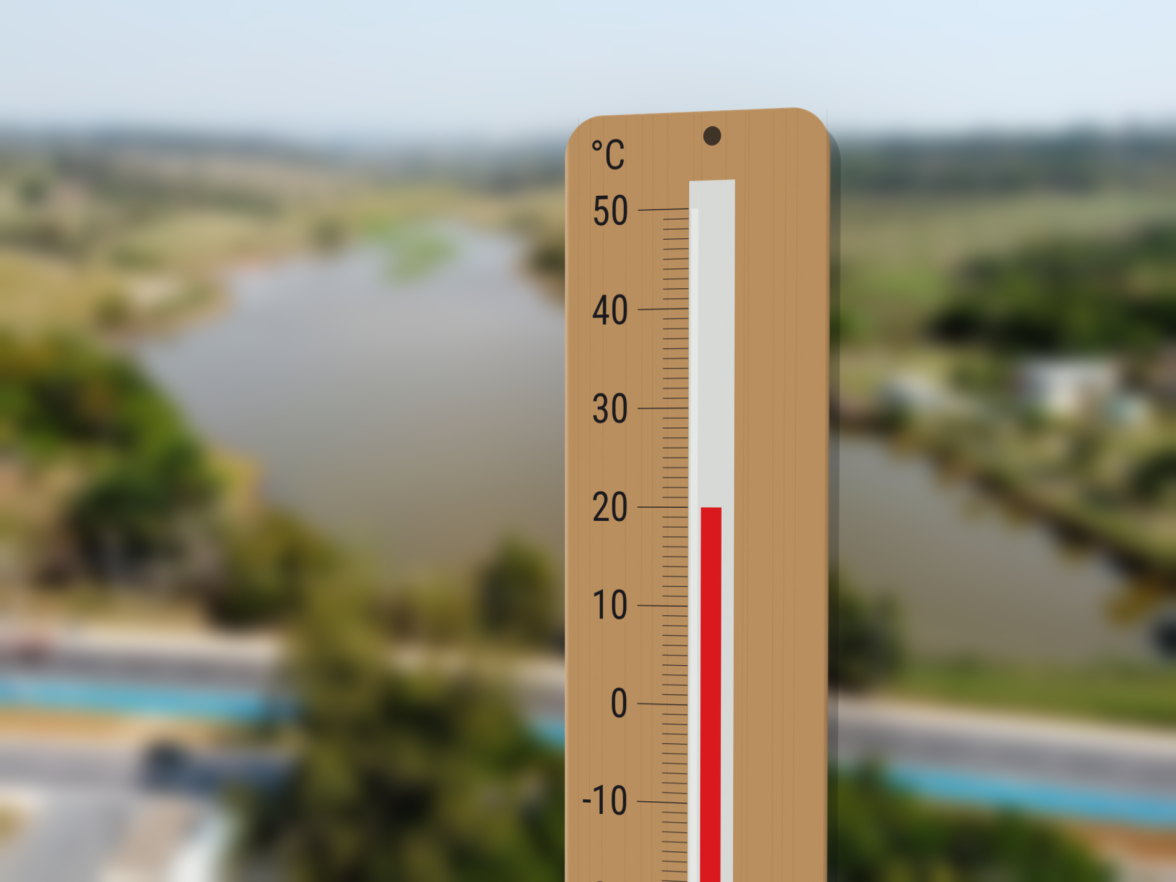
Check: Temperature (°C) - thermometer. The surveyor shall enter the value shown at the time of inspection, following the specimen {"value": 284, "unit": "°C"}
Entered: {"value": 20, "unit": "°C"}
